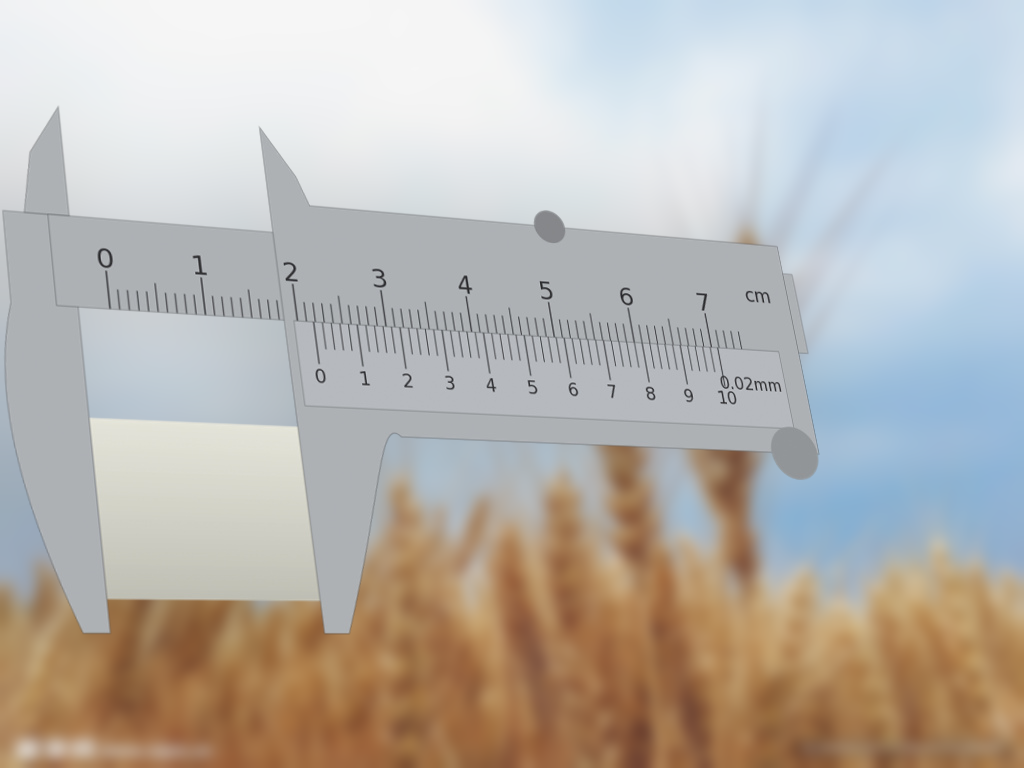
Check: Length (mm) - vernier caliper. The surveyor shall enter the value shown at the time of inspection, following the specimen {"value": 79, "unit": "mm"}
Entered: {"value": 21.8, "unit": "mm"}
